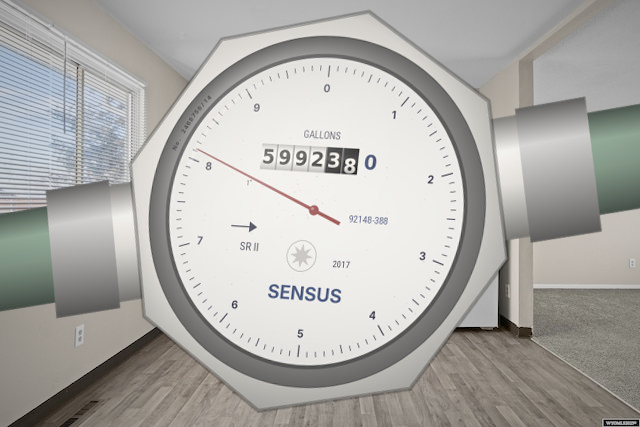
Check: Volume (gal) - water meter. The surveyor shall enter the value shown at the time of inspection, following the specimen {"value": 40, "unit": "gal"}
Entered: {"value": 5992378.1, "unit": "gal"}
